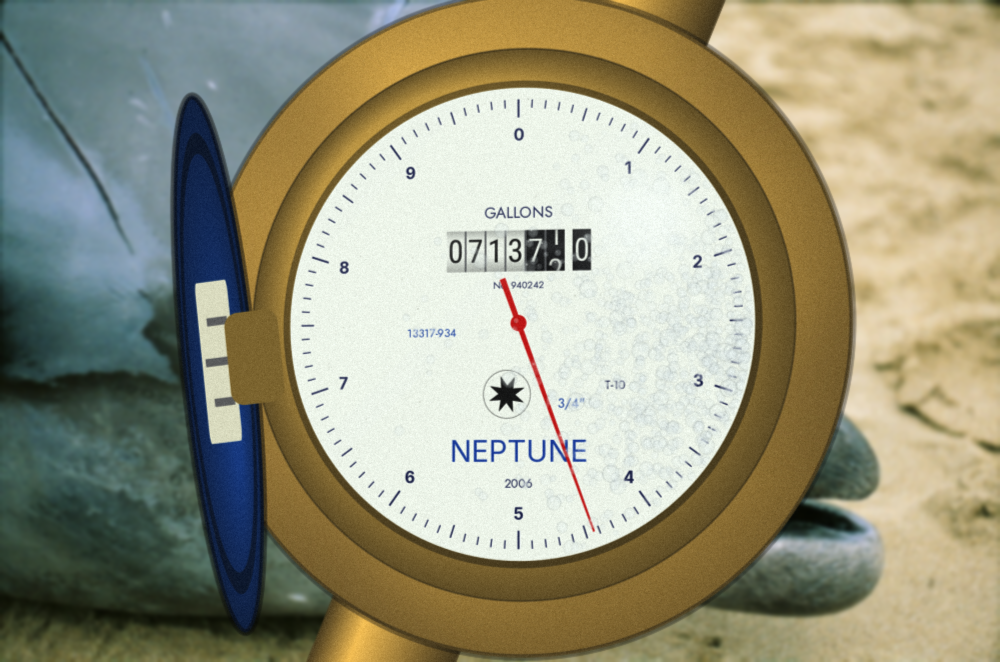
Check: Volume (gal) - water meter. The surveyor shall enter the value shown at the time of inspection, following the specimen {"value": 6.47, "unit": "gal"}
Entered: {"value": 713714.4, "unit": "gal"}
